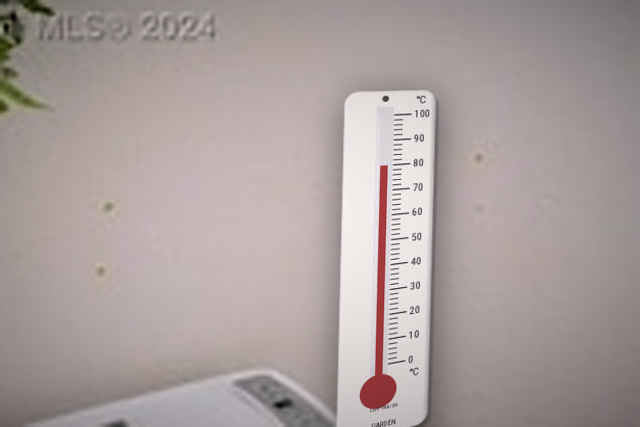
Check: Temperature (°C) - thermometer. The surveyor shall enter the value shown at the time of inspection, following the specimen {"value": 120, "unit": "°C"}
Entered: {"value": 80, "unit": "°C"}
